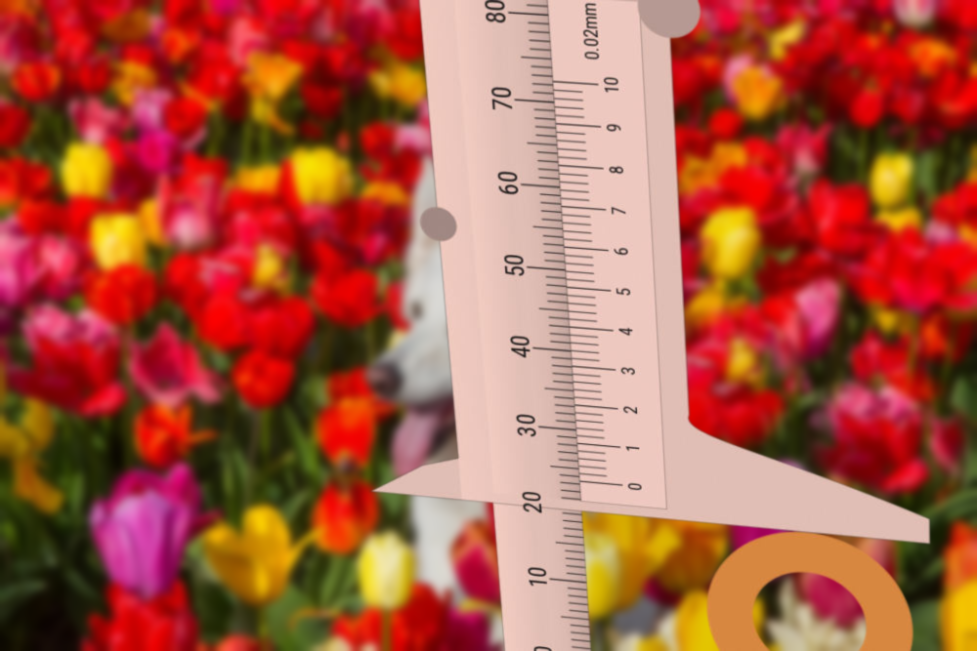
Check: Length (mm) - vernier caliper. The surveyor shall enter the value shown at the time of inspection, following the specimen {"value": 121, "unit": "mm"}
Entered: {"value": 23.4, "unit": "mm"}
